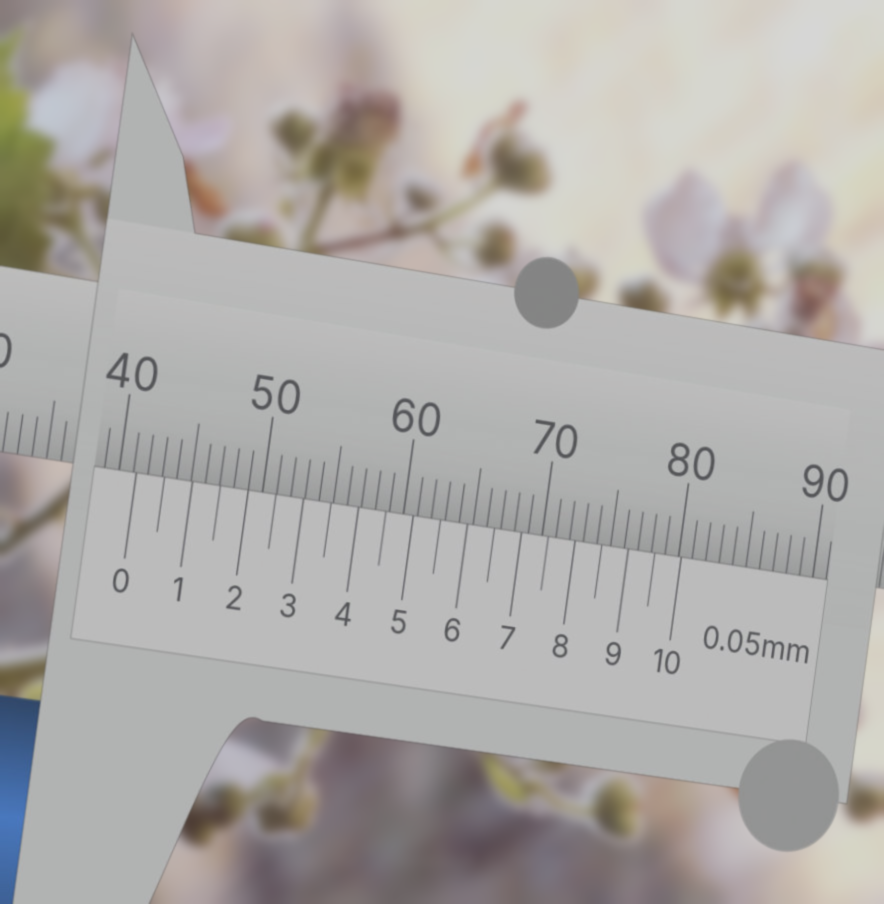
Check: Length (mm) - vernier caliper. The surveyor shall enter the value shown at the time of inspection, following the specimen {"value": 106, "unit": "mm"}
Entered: {"value": 41.2, "unit": "mm"}
